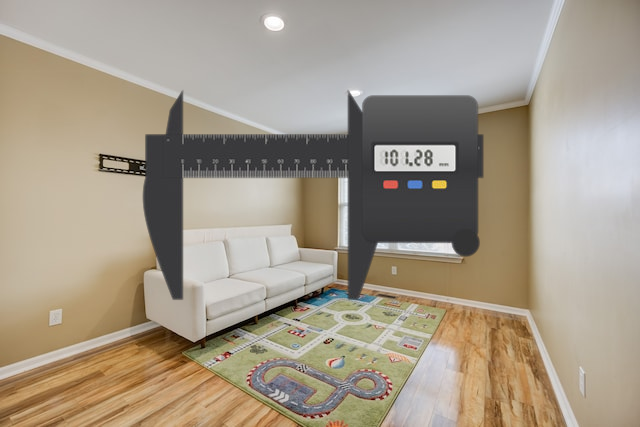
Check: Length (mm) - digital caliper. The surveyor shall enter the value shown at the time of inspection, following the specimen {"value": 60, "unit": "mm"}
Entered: {"value": 101.28, "unit": "mm"}
